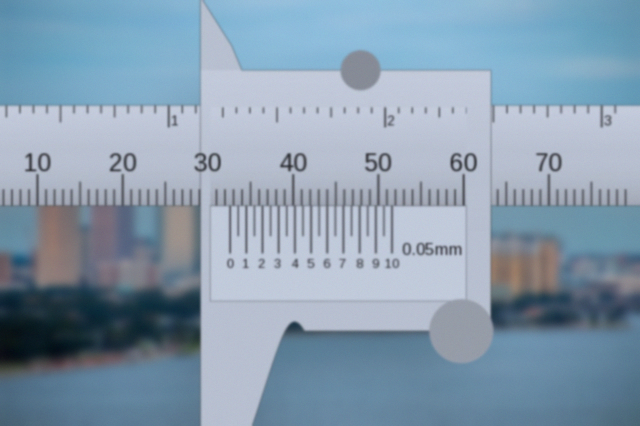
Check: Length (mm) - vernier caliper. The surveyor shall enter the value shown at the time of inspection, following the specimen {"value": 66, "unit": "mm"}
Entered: {"value": 32.6, "unit": "mm"}
